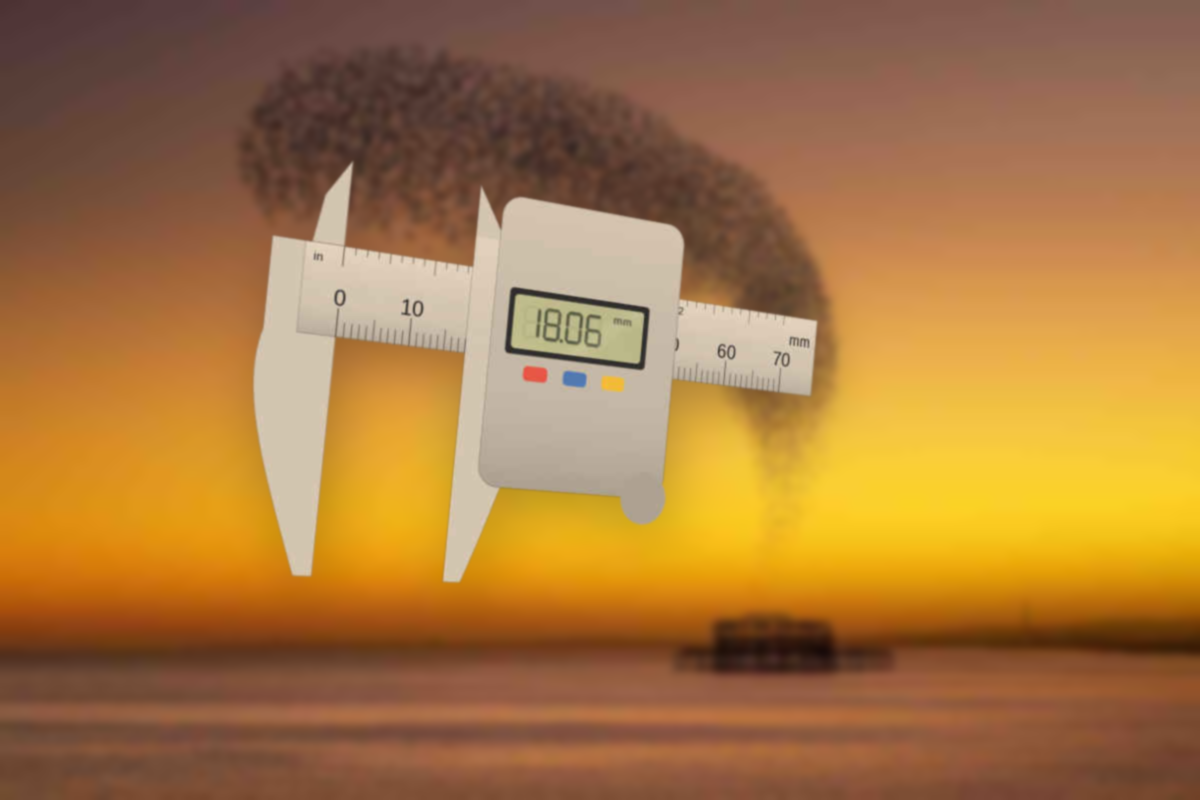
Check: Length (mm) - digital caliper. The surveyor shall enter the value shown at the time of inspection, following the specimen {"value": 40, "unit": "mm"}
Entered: {"value": 18.06, "unit": "mm"}
